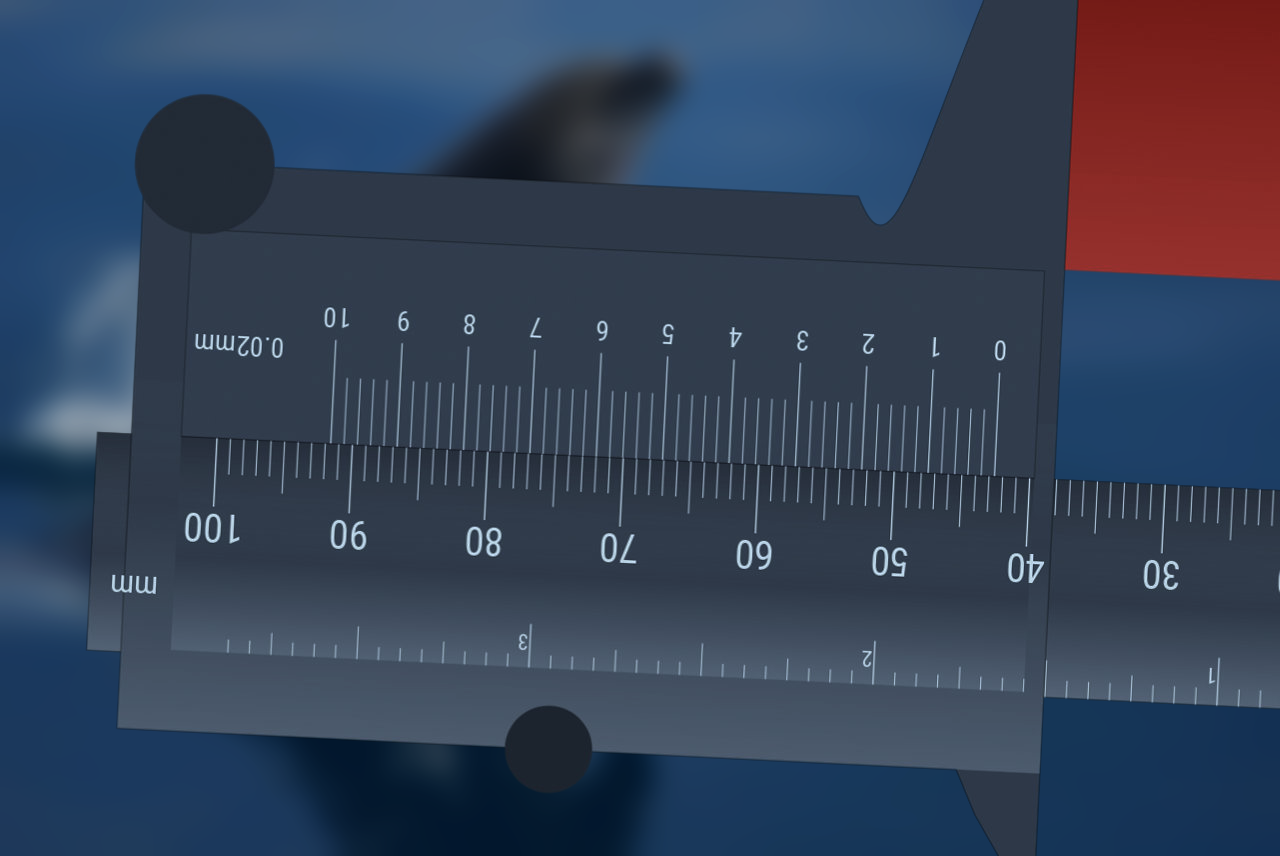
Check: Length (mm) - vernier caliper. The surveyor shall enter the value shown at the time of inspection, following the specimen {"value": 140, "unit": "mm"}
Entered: {"value": 42.6, "unit": "mm"}
